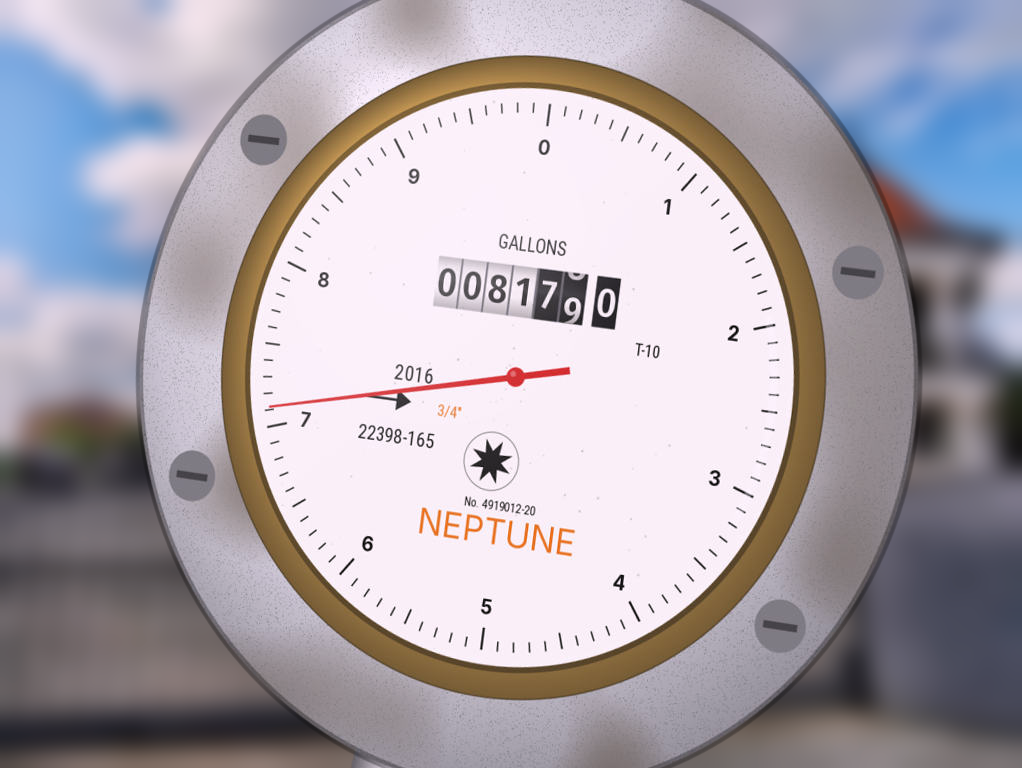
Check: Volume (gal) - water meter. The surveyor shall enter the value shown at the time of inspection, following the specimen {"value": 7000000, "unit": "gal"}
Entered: {"value": 81787.1, "unit": "gal"}
